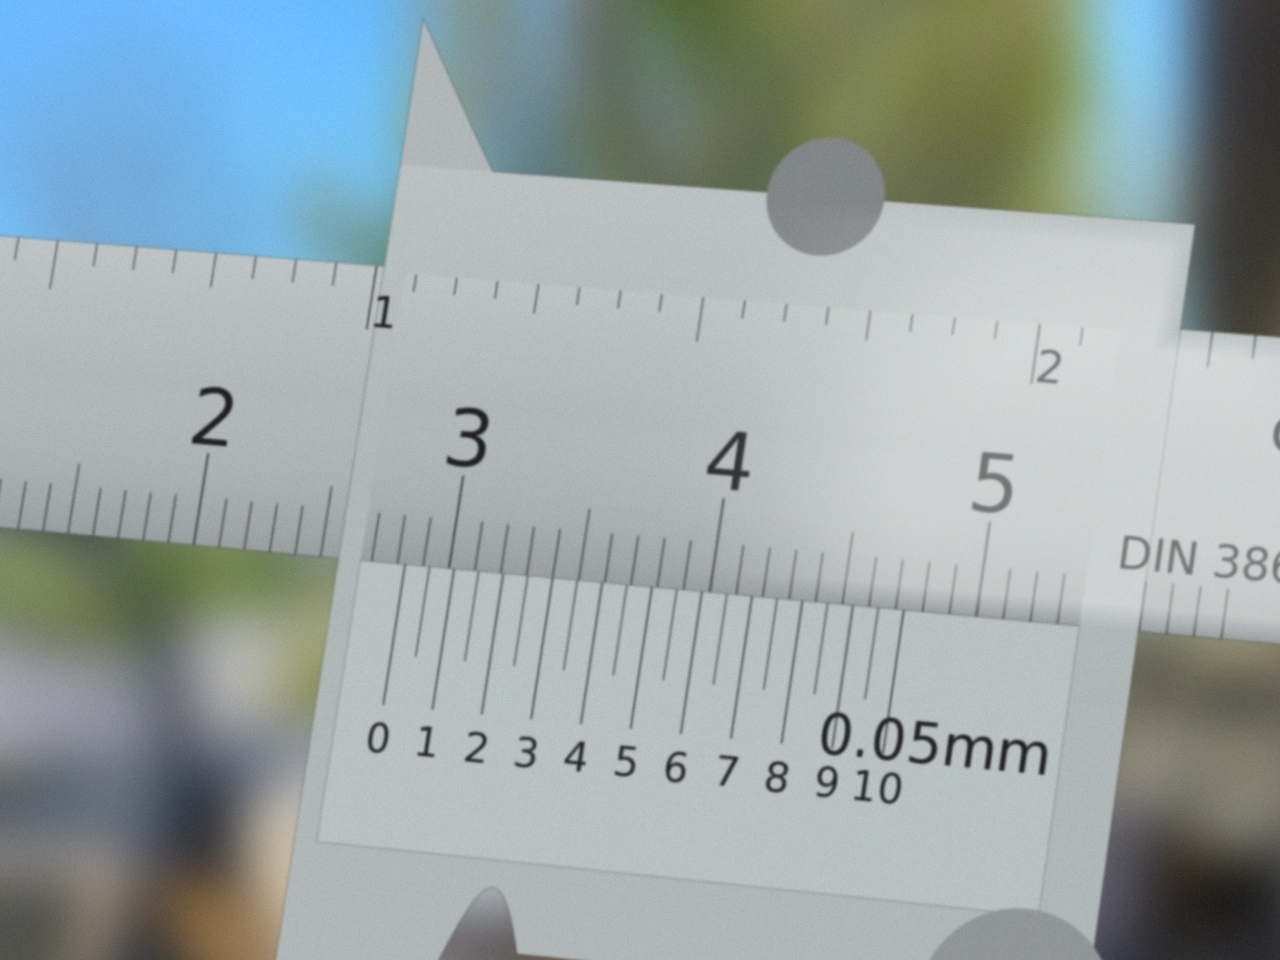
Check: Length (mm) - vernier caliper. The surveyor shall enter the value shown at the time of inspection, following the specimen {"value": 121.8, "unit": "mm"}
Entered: {"value": 28.3, "unit": "mm"}
